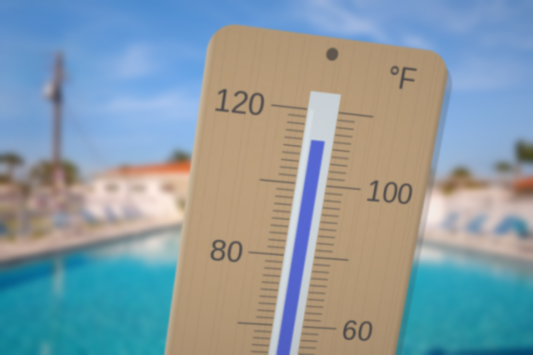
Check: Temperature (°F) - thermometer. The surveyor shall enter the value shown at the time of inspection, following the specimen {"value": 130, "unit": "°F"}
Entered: {"value": 112, "unit": "°F"}
